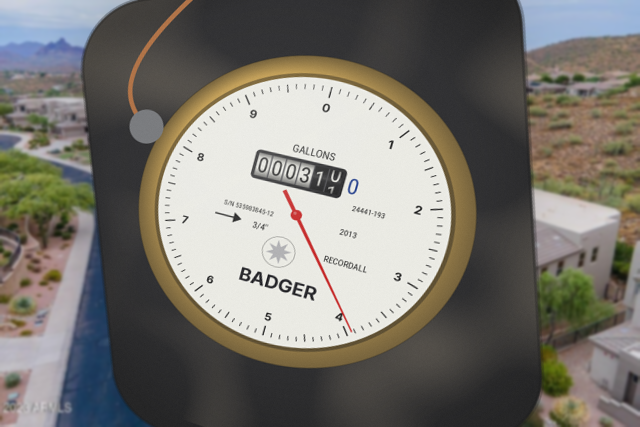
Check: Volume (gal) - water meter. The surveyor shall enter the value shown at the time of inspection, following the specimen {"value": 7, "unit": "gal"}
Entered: {"value": 3103.9, "unit": "gal"}
